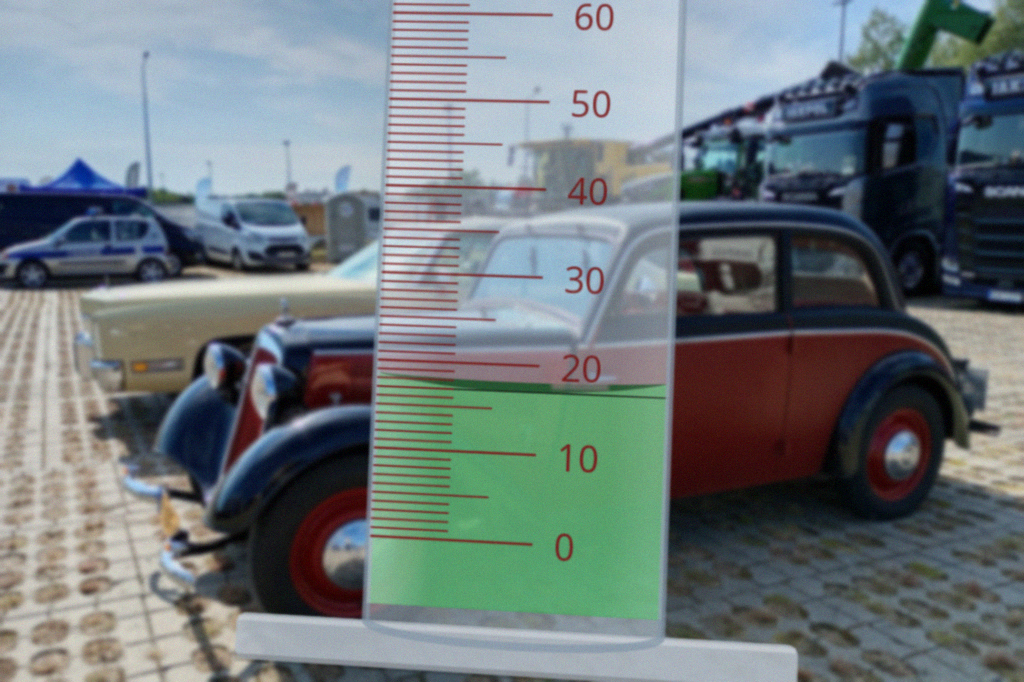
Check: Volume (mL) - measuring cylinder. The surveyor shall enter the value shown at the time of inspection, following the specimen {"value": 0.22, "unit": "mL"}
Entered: {"value": 17, "unit": "mL"}
